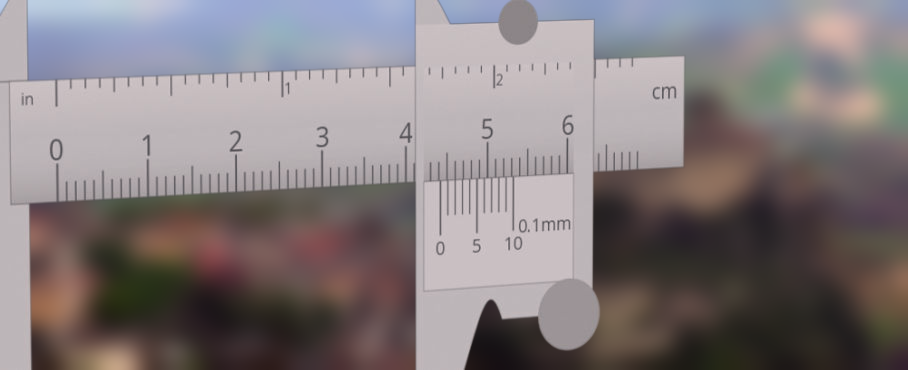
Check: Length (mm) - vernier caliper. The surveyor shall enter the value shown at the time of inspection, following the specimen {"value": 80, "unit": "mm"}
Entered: {"value": 44.2, "unit": "mm"}
